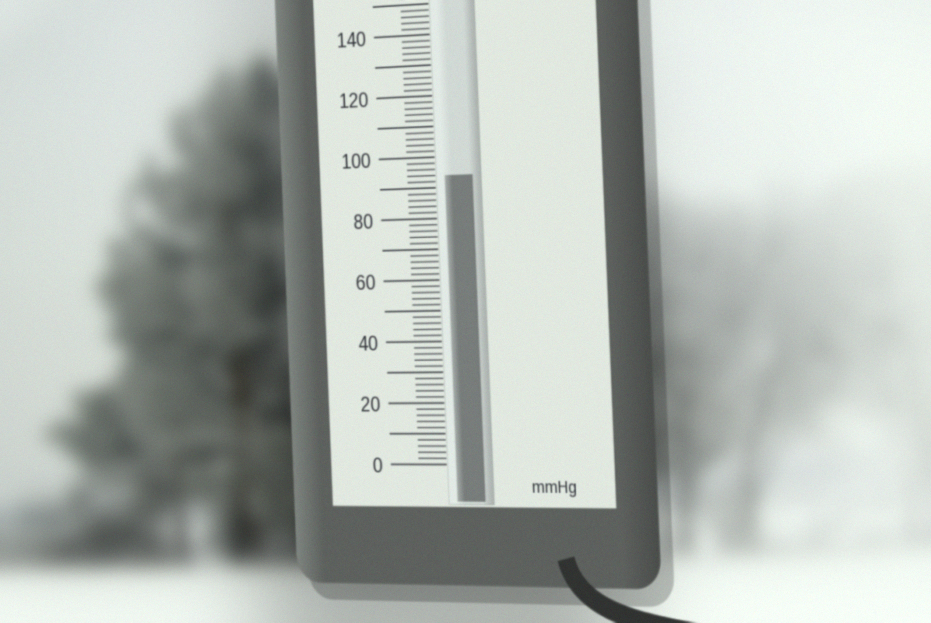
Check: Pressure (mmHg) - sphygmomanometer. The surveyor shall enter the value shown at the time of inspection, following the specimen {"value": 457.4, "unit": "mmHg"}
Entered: {"value": 94, "unit": "mmHg"}
